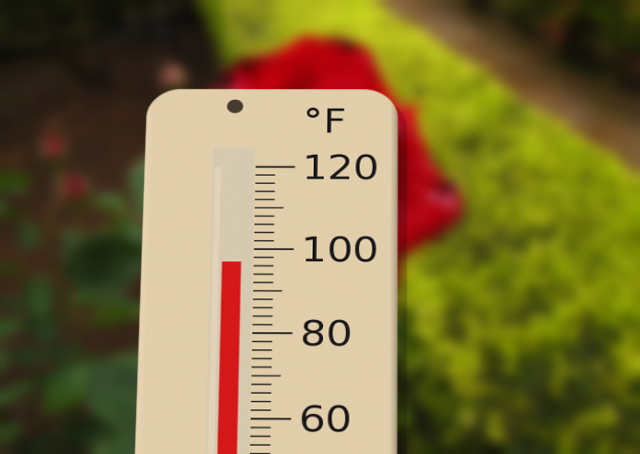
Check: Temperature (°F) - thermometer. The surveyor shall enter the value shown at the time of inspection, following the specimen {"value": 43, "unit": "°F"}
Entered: {"value": 97, "unit": "°F"}
